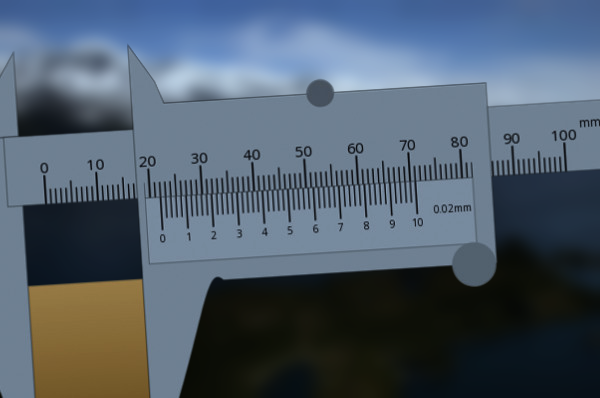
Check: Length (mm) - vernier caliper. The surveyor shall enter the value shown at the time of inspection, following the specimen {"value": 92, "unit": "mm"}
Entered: {"value": 22.0, "unit": "mm"}
